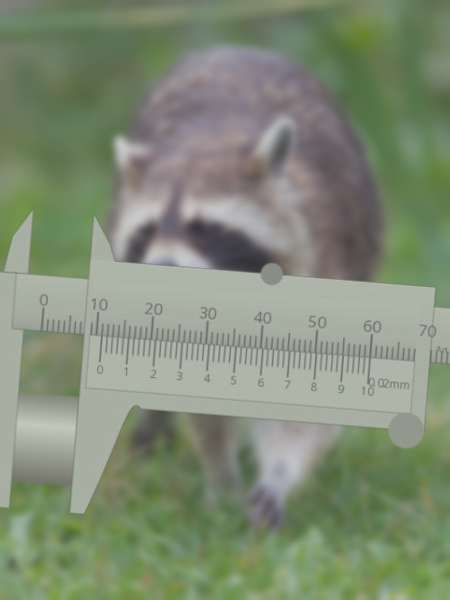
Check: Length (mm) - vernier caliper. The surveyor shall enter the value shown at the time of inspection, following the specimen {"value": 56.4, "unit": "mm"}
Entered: {"value": 11.0, "unit": "mm"}
